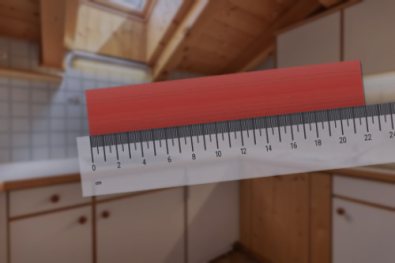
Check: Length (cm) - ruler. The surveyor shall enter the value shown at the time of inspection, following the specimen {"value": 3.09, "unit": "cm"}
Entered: {"value": 22, "unit": "cm"}
